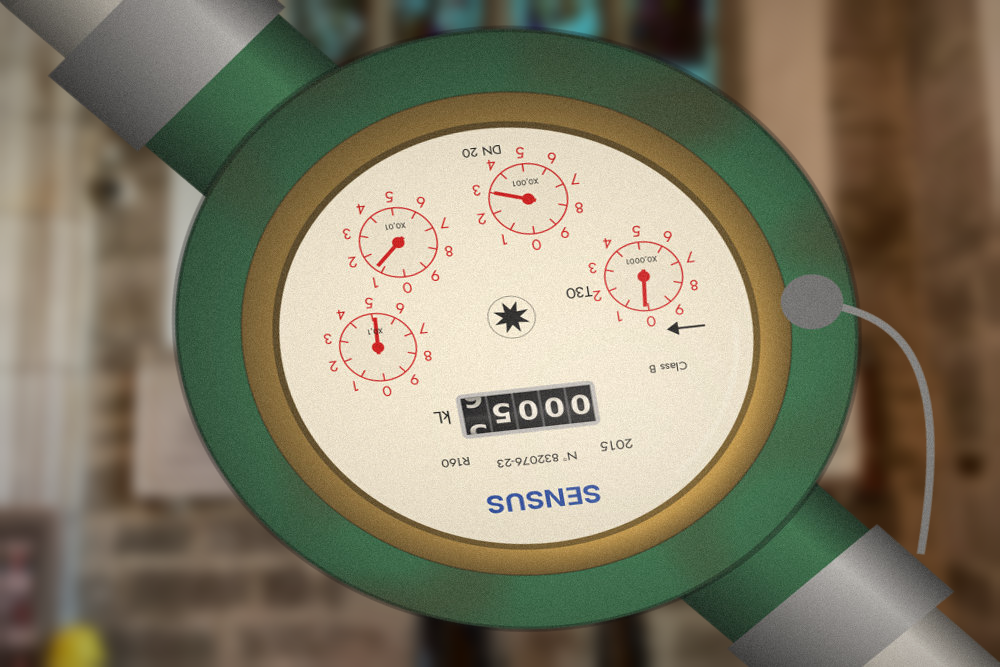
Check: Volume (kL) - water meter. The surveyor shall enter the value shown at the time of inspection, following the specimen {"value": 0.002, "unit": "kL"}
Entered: {"value": 55.5130, "unit": "kL"}
